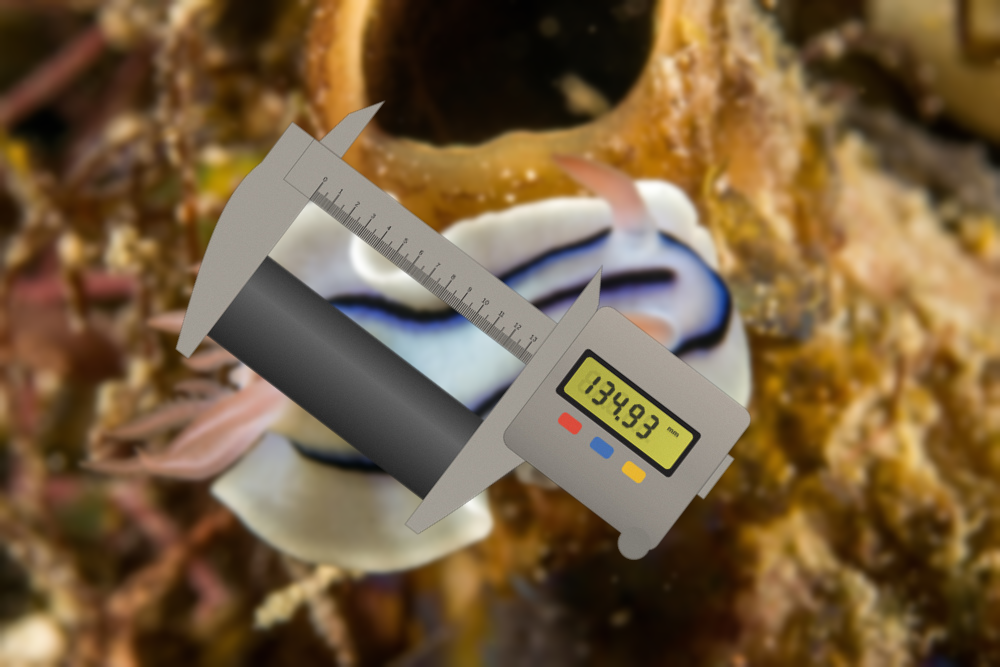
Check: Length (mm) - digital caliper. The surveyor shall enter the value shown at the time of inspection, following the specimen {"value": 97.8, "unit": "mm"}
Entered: {"value": 134.93, "unit": "mm"}
